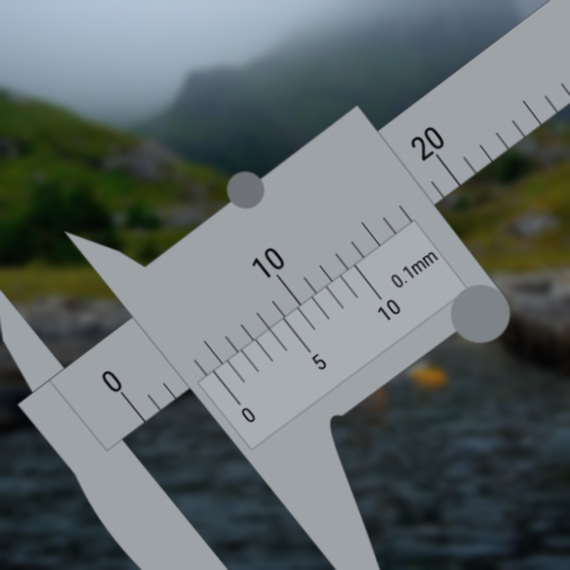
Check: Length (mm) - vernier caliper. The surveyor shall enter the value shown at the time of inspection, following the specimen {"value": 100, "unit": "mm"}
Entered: {"value": 4.4, "unit": "mm"}
